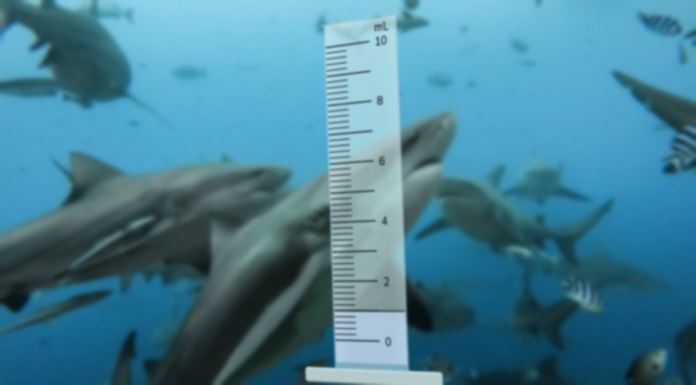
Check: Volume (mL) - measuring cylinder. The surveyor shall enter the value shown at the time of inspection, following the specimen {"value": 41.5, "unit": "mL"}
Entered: {"value": 1, "unit": "mL"}
